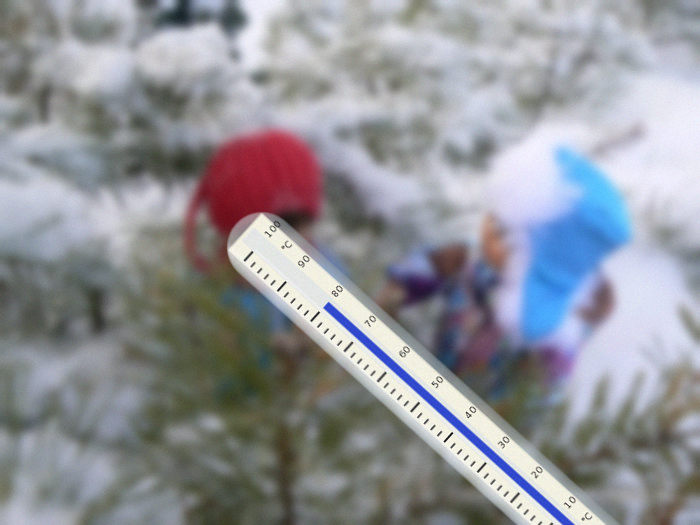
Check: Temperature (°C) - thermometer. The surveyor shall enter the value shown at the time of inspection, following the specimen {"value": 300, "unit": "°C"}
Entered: {"value": 80, "unit": "°C"}
